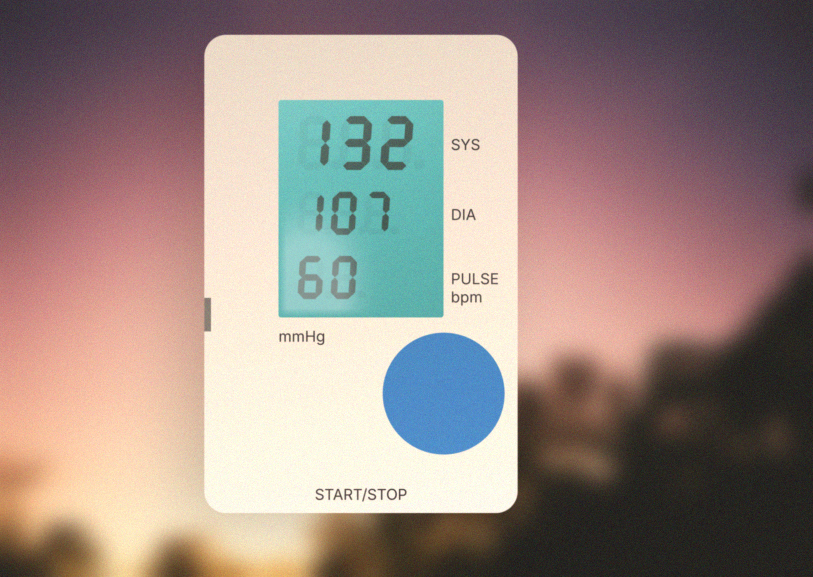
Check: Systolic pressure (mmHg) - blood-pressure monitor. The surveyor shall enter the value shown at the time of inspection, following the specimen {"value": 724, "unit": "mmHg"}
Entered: {"value": 132, "unit": "mmHg"}
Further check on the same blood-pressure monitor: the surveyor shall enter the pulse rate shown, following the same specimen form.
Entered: {"value": 60, "unit": "bpm"}
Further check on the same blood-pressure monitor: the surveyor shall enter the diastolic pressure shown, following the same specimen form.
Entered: {"value": 107, "unit": "mmHg"}
